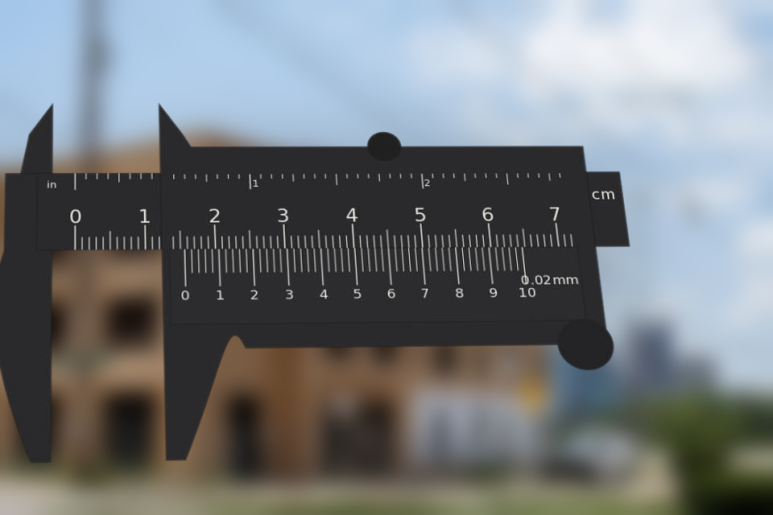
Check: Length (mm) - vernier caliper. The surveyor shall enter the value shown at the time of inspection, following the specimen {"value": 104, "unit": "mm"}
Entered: {"value": 15.6, "unit": "mm"}
